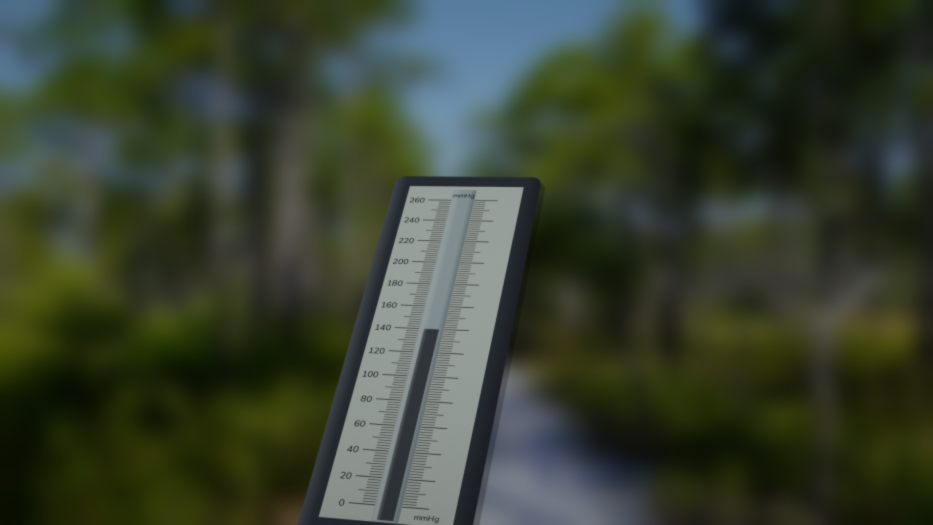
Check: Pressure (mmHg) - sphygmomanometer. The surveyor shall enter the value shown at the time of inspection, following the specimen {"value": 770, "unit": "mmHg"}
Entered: {"value": 140, "unit": "mmHg"}
